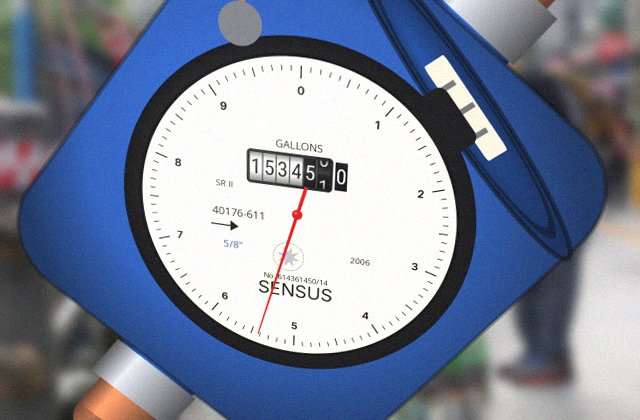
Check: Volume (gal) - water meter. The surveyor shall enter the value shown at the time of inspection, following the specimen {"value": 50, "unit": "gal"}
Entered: {"value": 1534505.4, "unit": "gal"}
